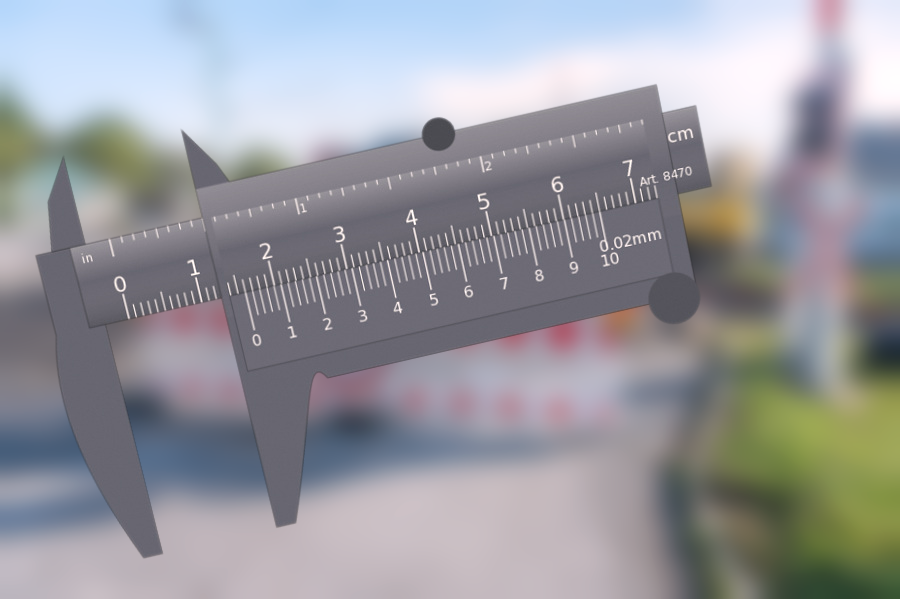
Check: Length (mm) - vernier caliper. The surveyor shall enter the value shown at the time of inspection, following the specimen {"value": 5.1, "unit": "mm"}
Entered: {"value": 16.0, "unit": "mm"}
